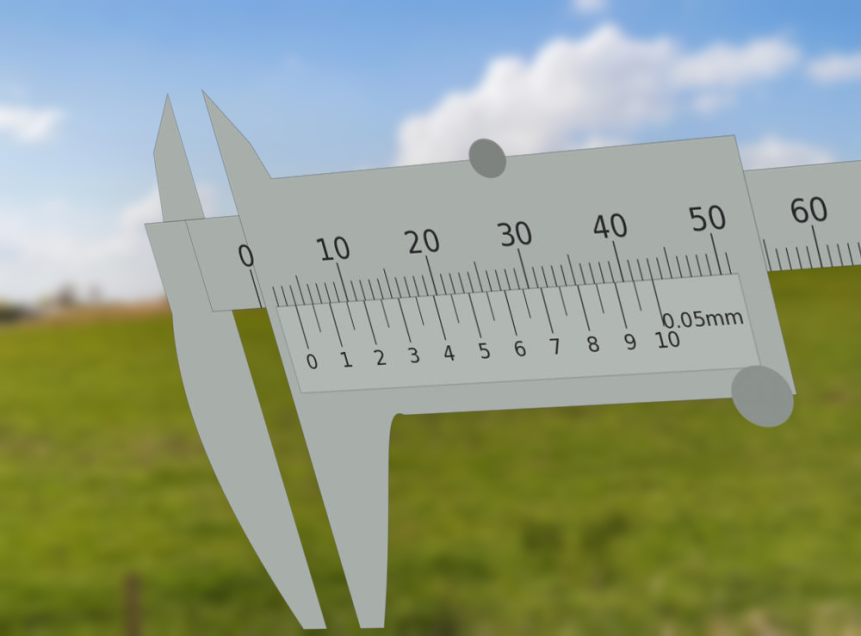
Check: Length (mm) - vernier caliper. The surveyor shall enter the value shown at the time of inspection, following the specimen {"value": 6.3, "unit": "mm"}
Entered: {"value": 4.0, "unit": "mm"}
